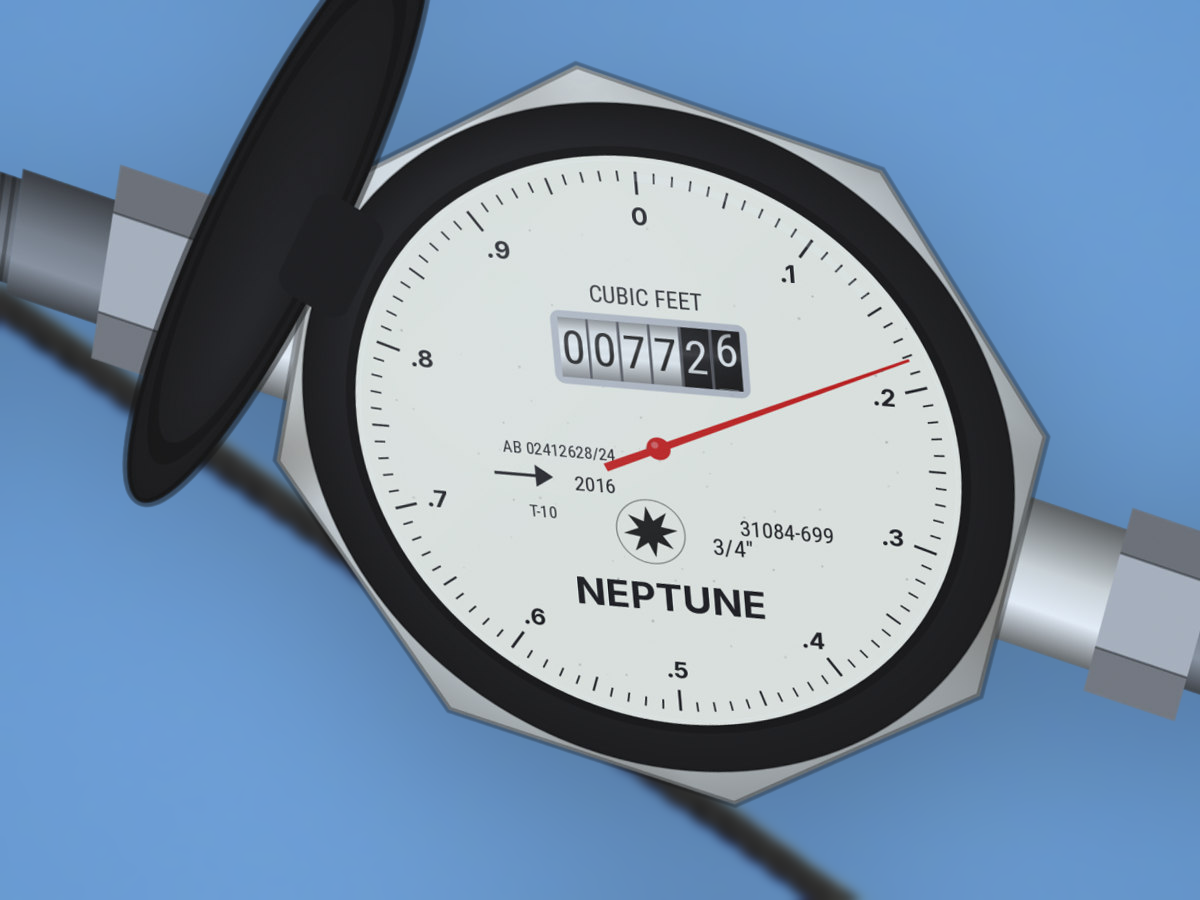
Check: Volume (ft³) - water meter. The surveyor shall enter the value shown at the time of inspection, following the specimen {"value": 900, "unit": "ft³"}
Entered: {"value": 7726.18, "unit": "ft³"}
